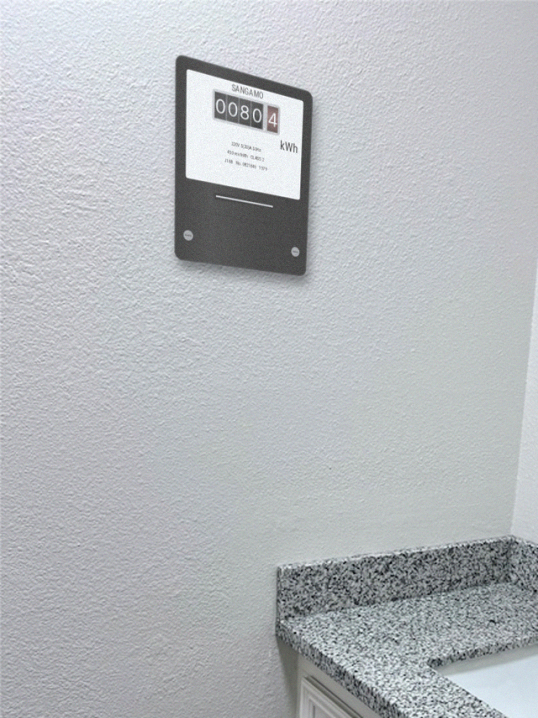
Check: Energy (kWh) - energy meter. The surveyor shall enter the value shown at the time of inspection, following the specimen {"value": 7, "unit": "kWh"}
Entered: {"value": 80.4, "unit": "kWh"}
